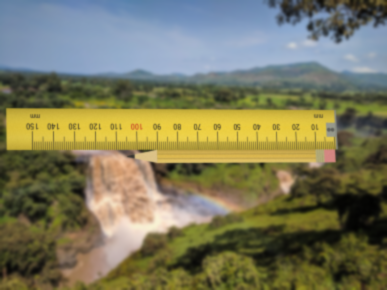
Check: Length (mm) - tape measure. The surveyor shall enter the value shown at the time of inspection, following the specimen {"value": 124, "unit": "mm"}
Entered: {"value": 105, "unit": "mm"}
